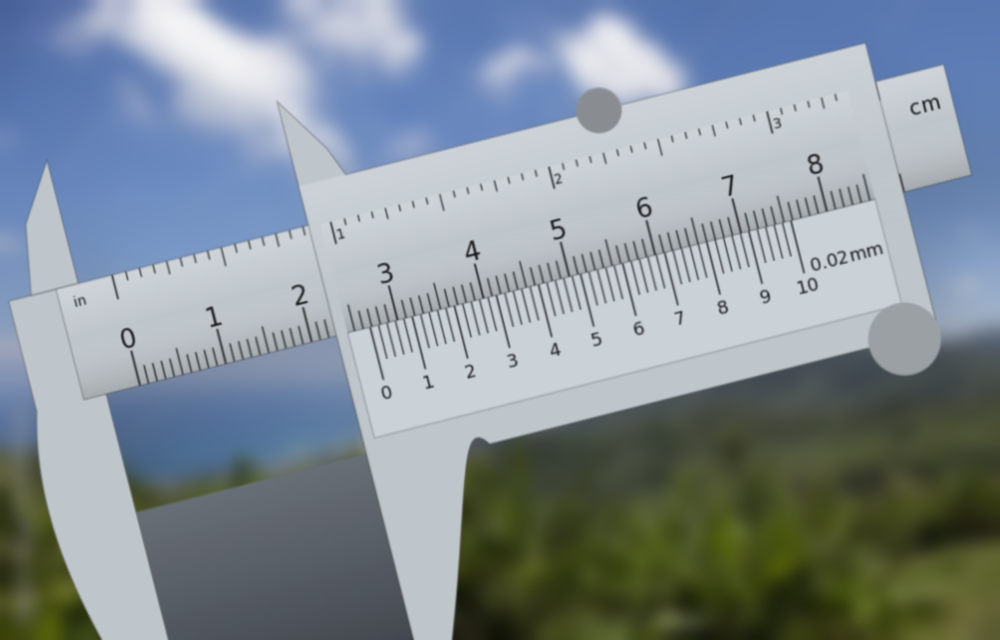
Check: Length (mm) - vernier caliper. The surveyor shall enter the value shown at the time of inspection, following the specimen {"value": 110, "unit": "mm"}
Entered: {"value": 26.8, "unit": "mm"}
